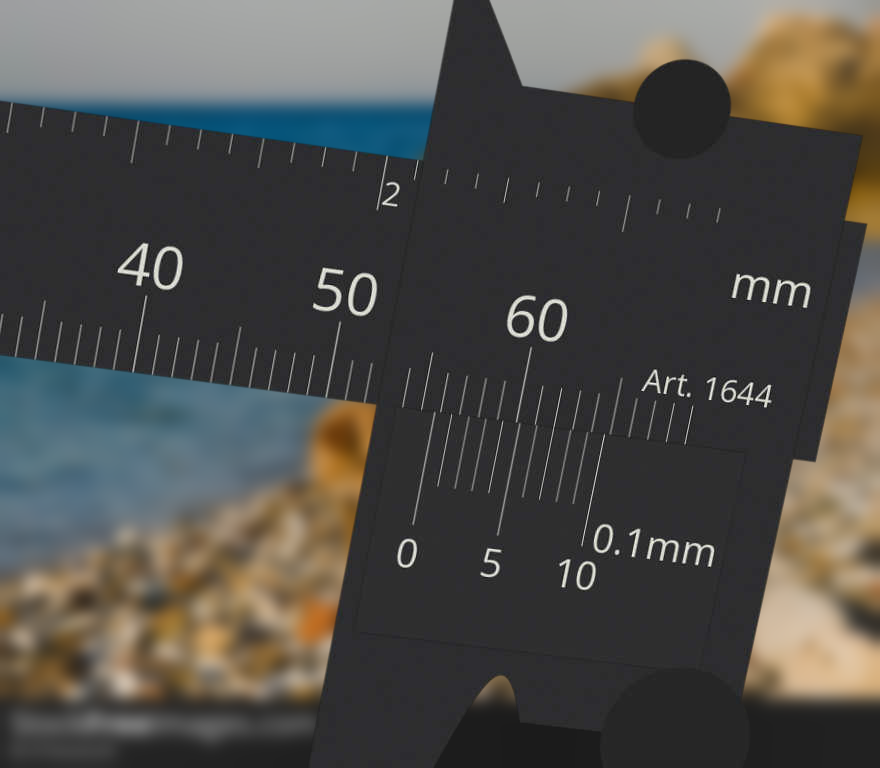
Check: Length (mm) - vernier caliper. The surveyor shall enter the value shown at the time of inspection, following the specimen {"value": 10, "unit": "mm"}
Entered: {"value": 55.7, "unit": "mm"}
